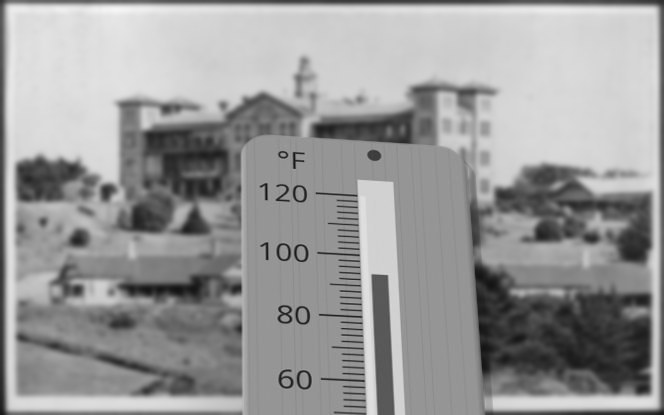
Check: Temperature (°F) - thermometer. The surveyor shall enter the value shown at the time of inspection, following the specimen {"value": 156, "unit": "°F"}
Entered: {"value": 94, "unit": "°F"}
